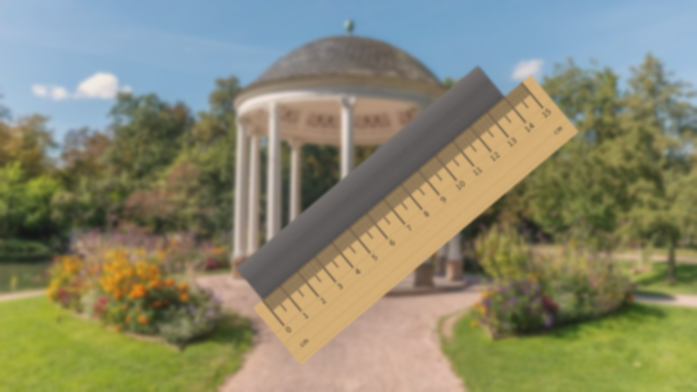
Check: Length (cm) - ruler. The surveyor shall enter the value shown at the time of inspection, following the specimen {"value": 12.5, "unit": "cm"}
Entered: {"value": 14, "unit": "cm"}
